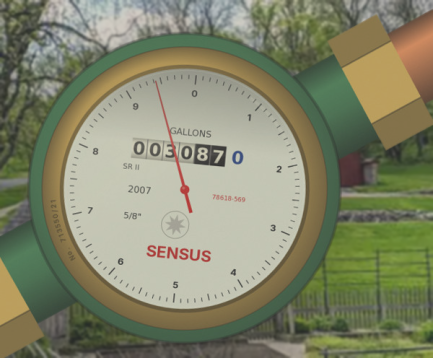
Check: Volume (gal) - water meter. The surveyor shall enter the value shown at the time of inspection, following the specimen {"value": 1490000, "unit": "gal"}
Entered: {"value": 30869.4, "unit": "gal"}
